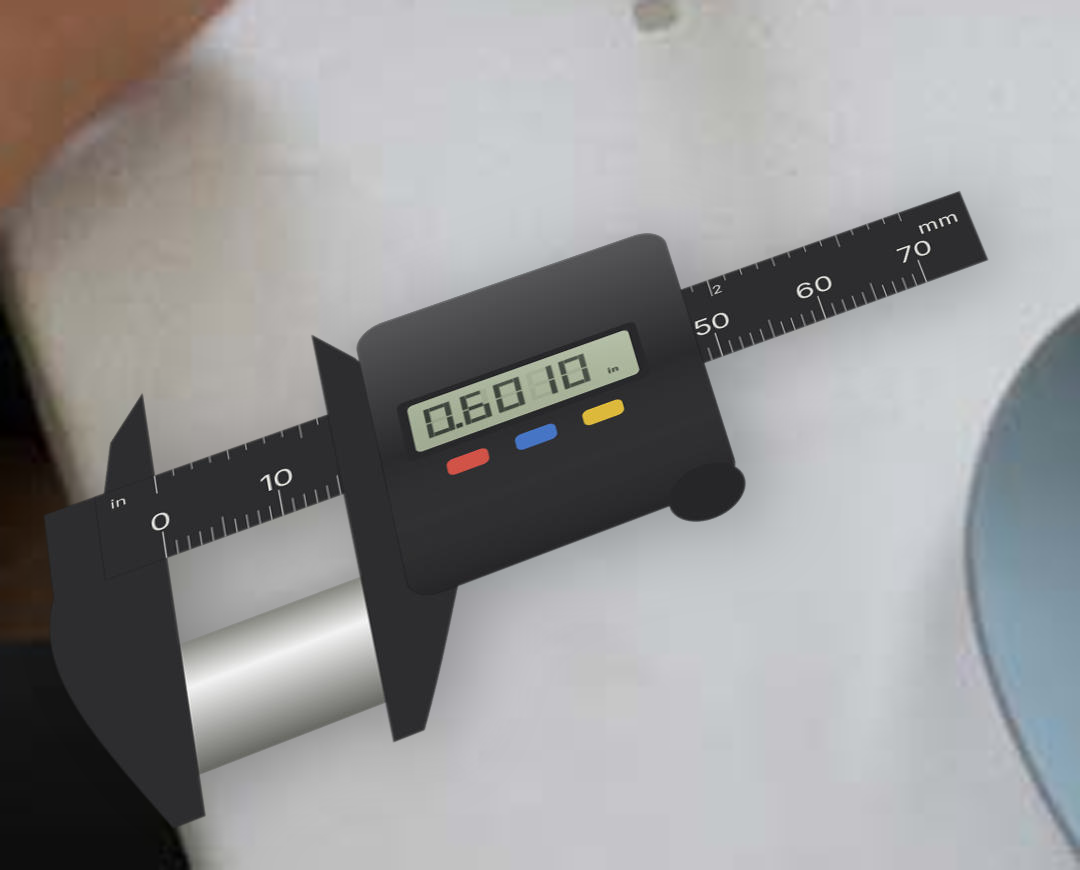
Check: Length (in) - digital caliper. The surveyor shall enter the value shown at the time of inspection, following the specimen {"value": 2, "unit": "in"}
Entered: {"value": 0.6010, "unit": "in"}
